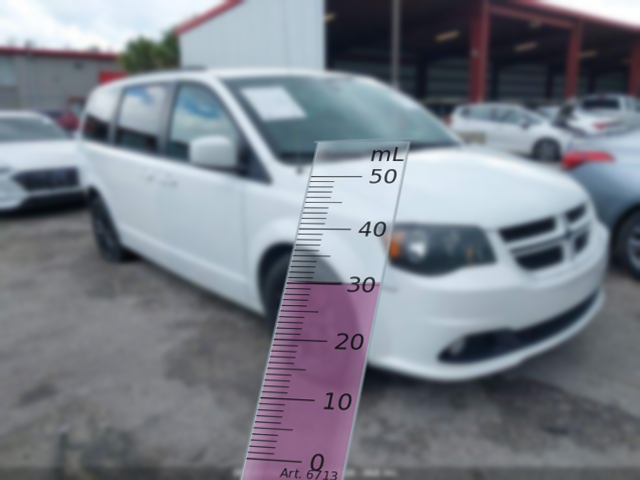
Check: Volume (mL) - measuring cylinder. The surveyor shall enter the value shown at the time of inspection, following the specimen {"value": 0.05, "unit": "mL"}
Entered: {"value": 30, "unit": "mL"}
